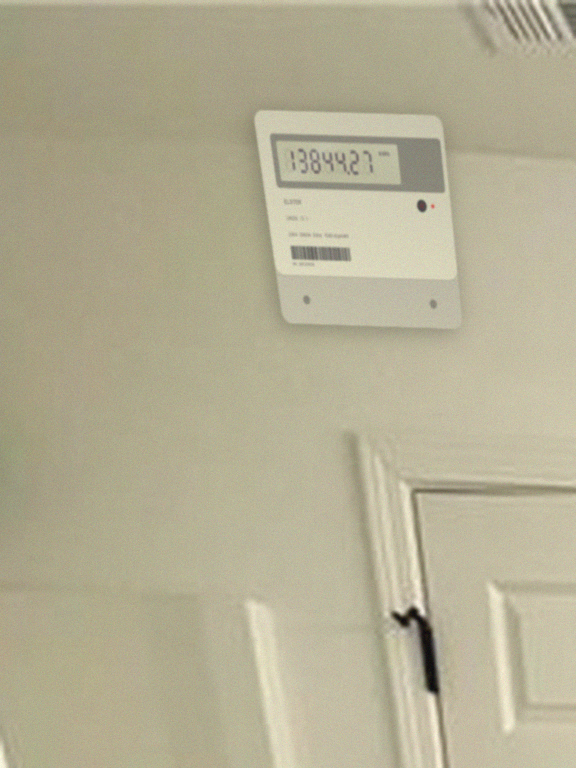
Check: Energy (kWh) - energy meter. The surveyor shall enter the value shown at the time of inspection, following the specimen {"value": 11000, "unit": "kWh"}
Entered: {"value": 13844.27, "unit": "kWh"}
